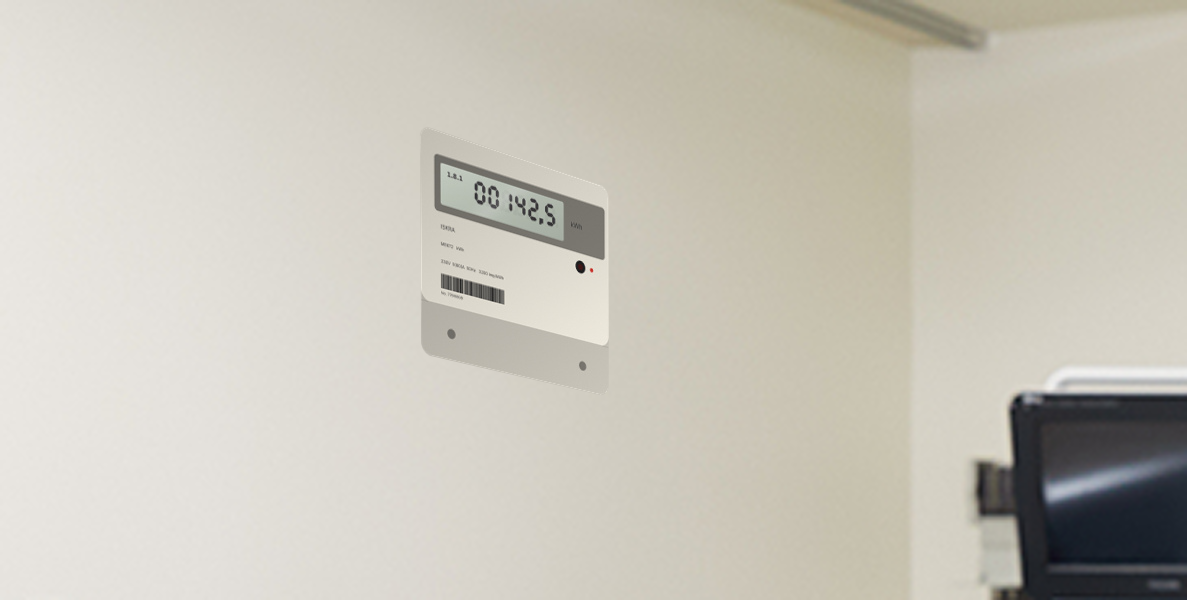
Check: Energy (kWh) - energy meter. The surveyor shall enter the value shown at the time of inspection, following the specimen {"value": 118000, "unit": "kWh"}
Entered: {"value": 142.5, "unit": "kWh"}
